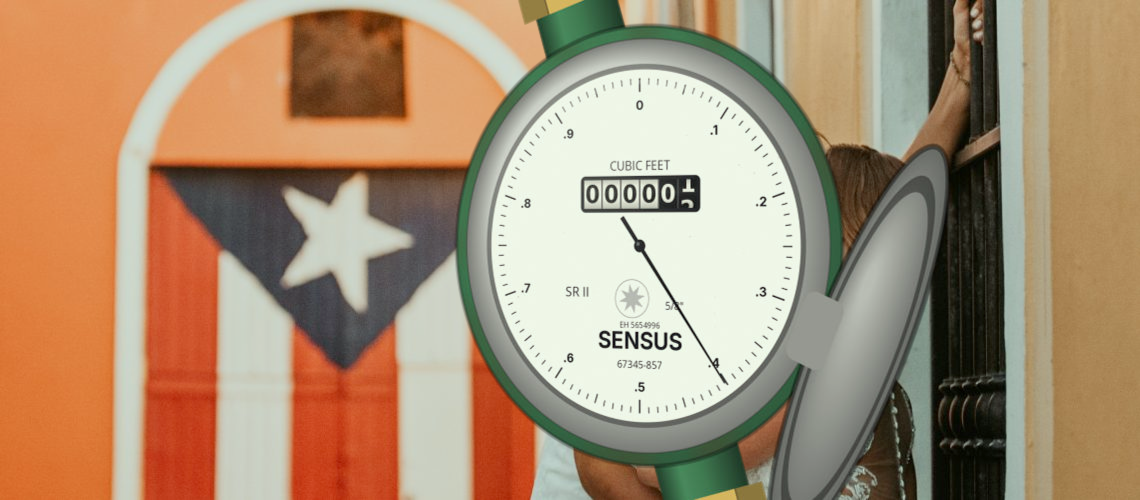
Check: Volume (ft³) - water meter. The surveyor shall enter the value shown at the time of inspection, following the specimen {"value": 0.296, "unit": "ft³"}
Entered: {"value": 1.40, "unit": "ft³"}
